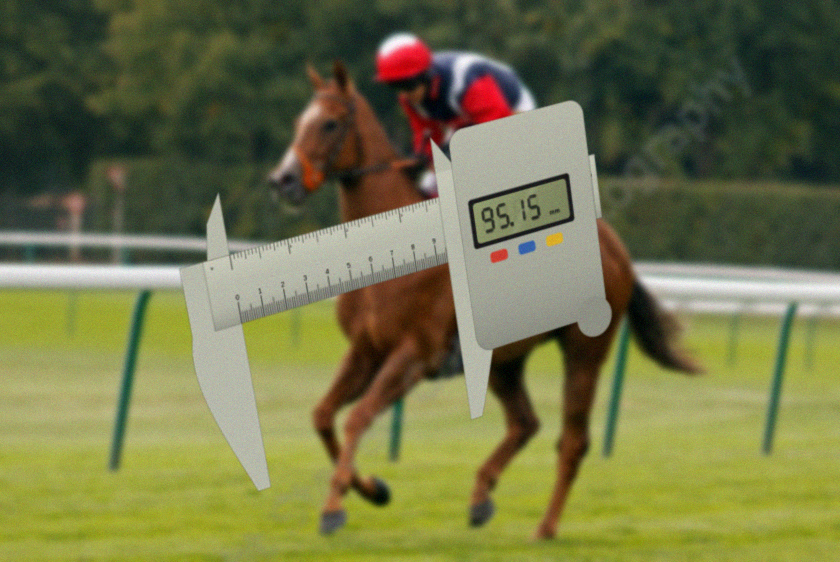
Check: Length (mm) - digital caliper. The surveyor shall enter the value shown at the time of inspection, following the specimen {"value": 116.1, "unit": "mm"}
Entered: {"value": 95.15, "unit": "mm"}
